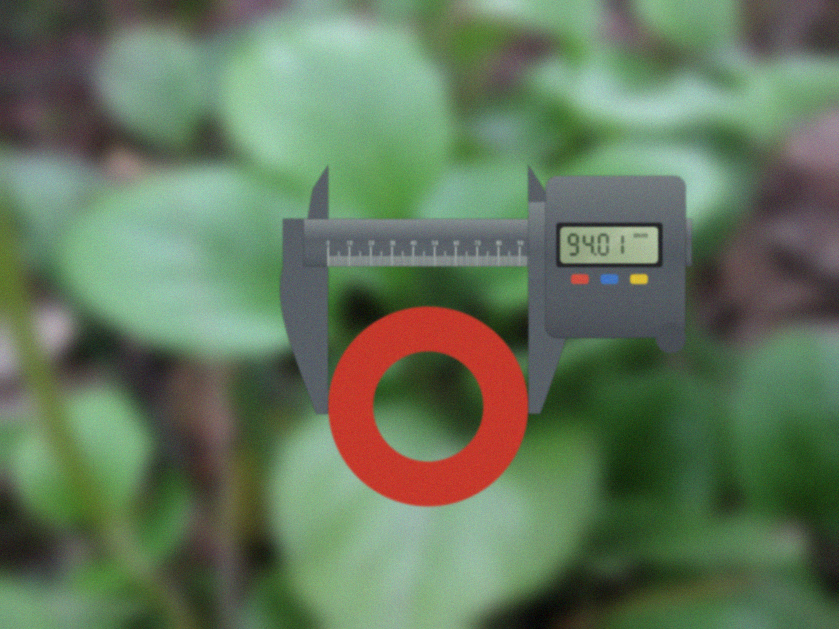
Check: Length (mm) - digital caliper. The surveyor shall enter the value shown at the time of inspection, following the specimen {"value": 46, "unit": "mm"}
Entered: {"value": 94.01, "unit": "mm"}
